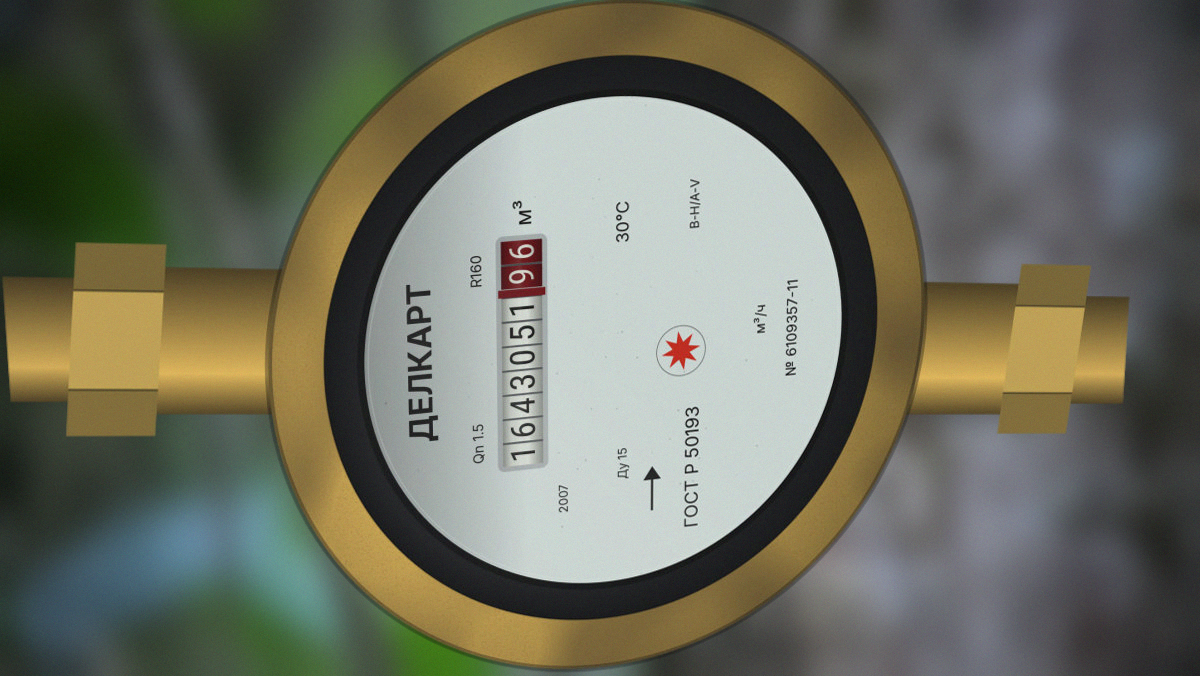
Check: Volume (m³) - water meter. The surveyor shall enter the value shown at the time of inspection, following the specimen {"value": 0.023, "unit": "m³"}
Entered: {"value": 1643051.96, "unit": "m³"}
